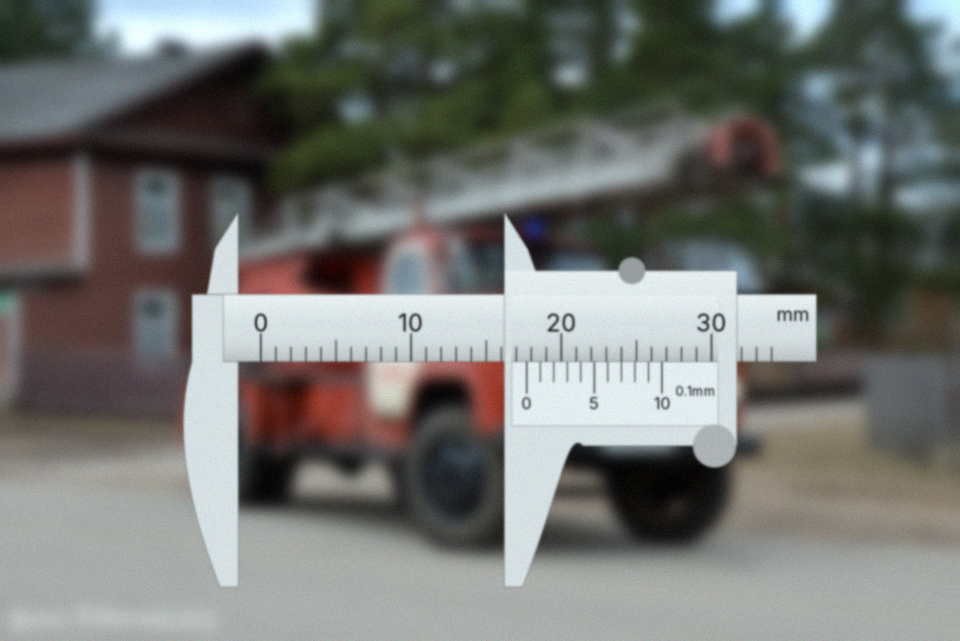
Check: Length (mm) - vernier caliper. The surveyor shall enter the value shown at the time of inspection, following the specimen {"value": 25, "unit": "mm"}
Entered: {"value": 17.7, "unit": "mm"}
